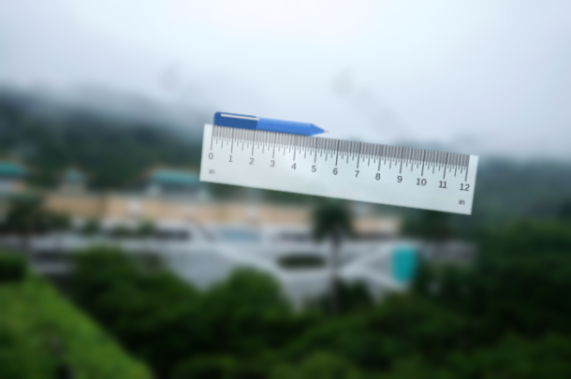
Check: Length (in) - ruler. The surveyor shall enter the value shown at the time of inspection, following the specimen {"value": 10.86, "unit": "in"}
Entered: {"value": 5.5, "unit": "in"}
